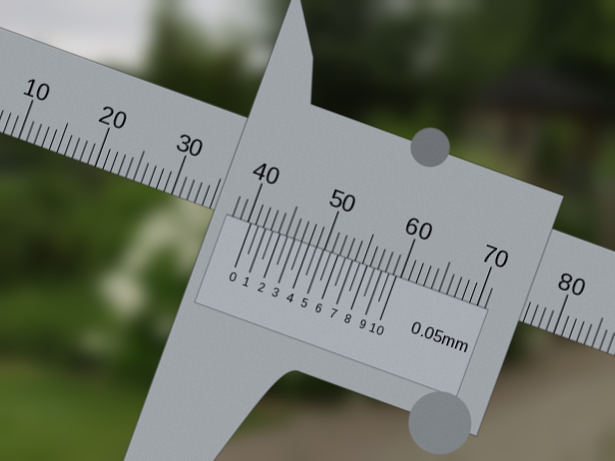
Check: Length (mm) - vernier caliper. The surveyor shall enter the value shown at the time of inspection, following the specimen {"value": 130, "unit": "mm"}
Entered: {"value": 40.4, "unit": "mm"}
